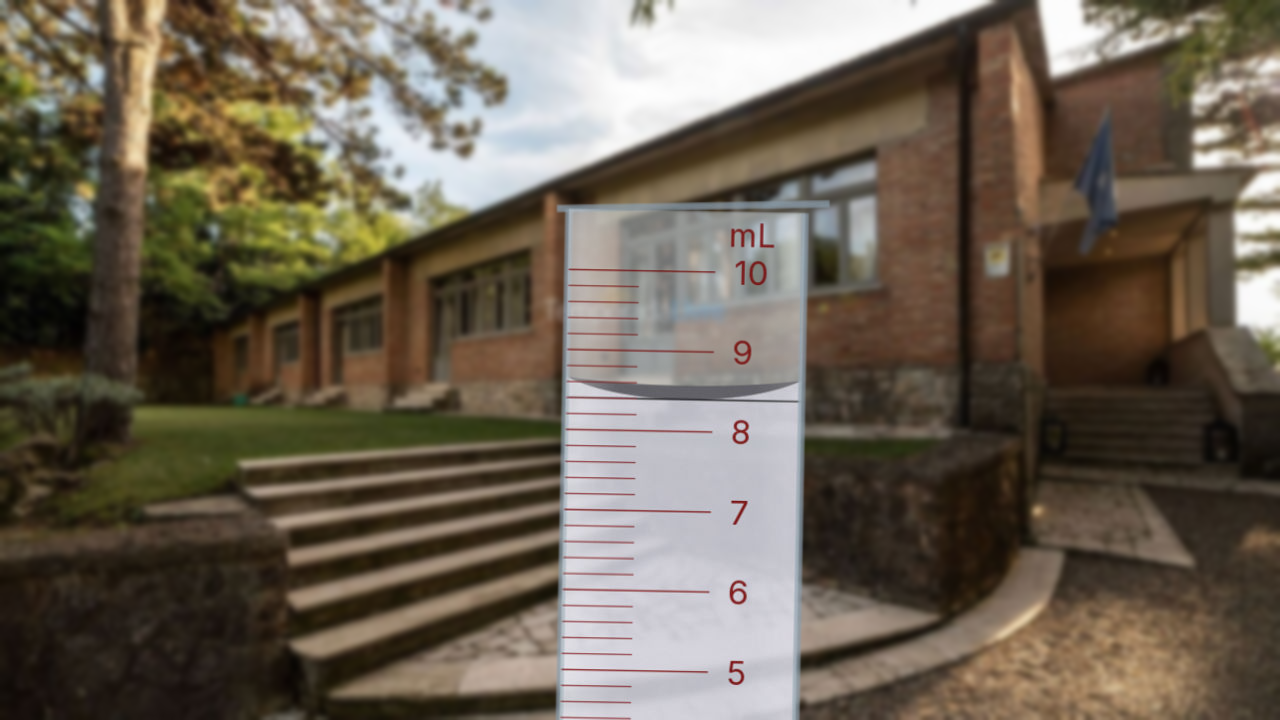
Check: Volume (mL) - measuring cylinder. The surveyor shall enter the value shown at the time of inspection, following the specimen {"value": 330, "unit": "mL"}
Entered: {"value": 8.4, "unit": "mL"}
